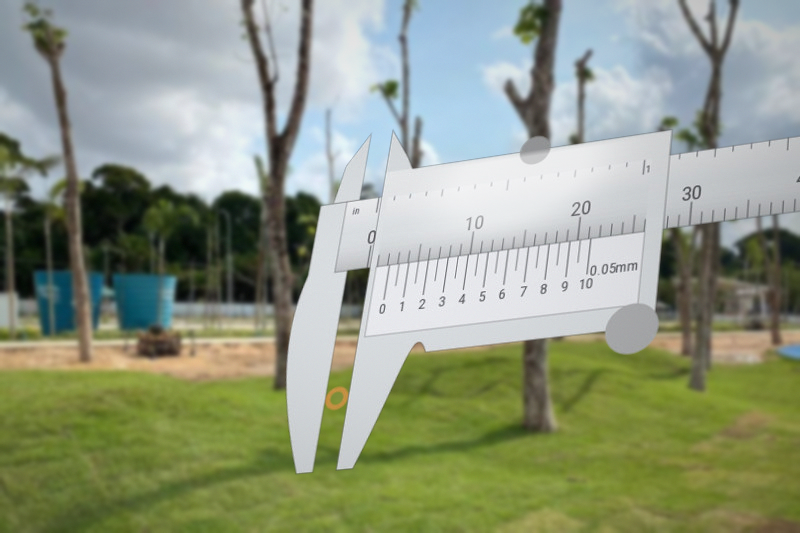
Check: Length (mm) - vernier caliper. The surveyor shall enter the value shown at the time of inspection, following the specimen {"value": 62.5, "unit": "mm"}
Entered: {"value": 2.2, "unit": "mm"}
